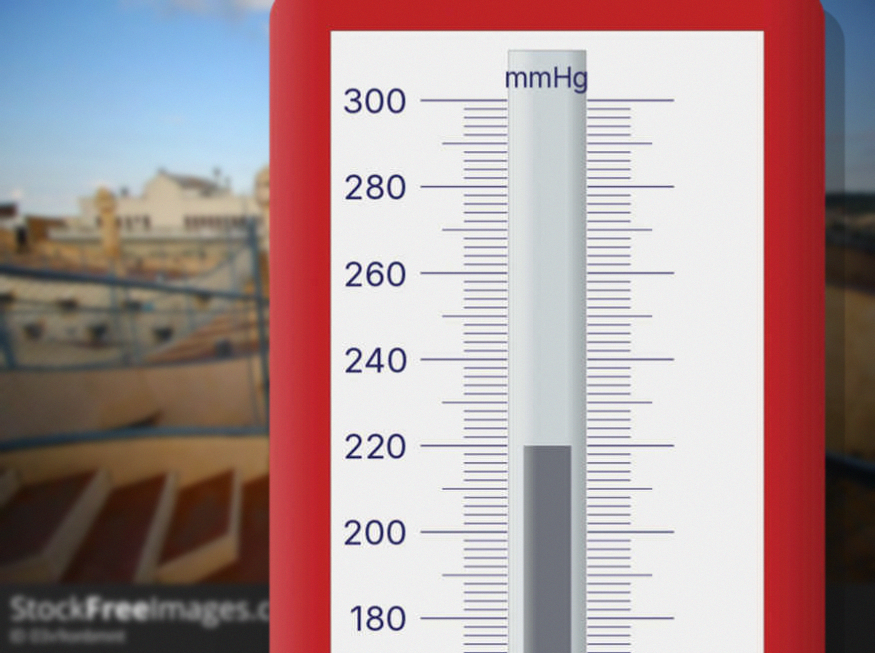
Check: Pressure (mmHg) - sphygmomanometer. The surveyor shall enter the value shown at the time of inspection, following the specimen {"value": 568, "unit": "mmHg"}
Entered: {"value": 220, "unit": "mmHg"}
